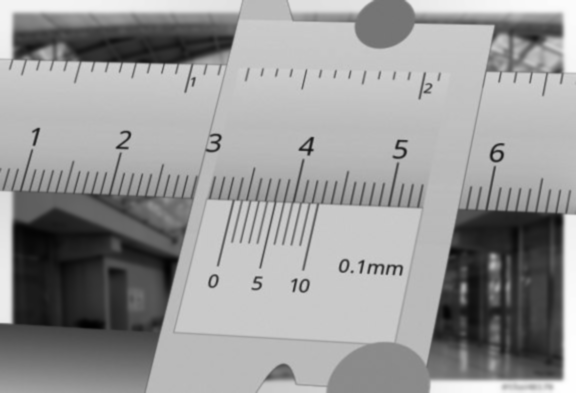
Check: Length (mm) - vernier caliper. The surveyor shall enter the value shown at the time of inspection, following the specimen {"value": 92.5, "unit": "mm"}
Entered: {"value": 33.6, "unit": "mm"}
